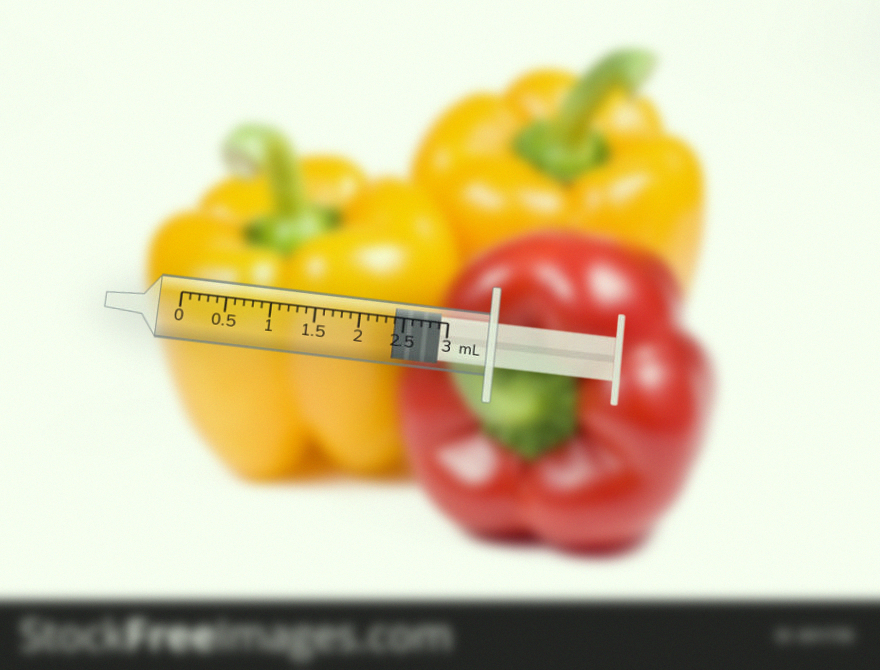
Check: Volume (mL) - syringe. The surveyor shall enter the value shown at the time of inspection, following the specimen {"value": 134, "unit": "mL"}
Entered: {"value": 2.4, "unit": "mL"}
